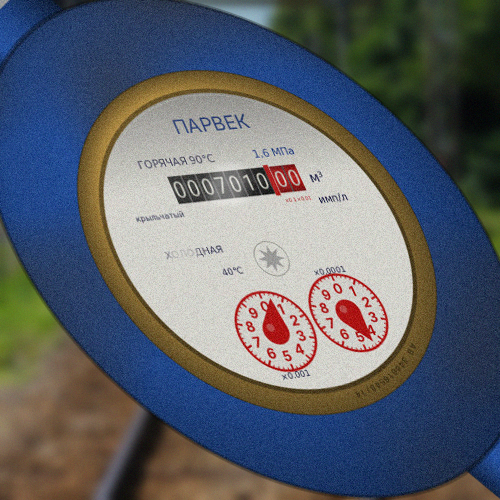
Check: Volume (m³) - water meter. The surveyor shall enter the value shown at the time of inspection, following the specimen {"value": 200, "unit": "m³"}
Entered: {"value": 7010.0004, "unit": "m³"}
